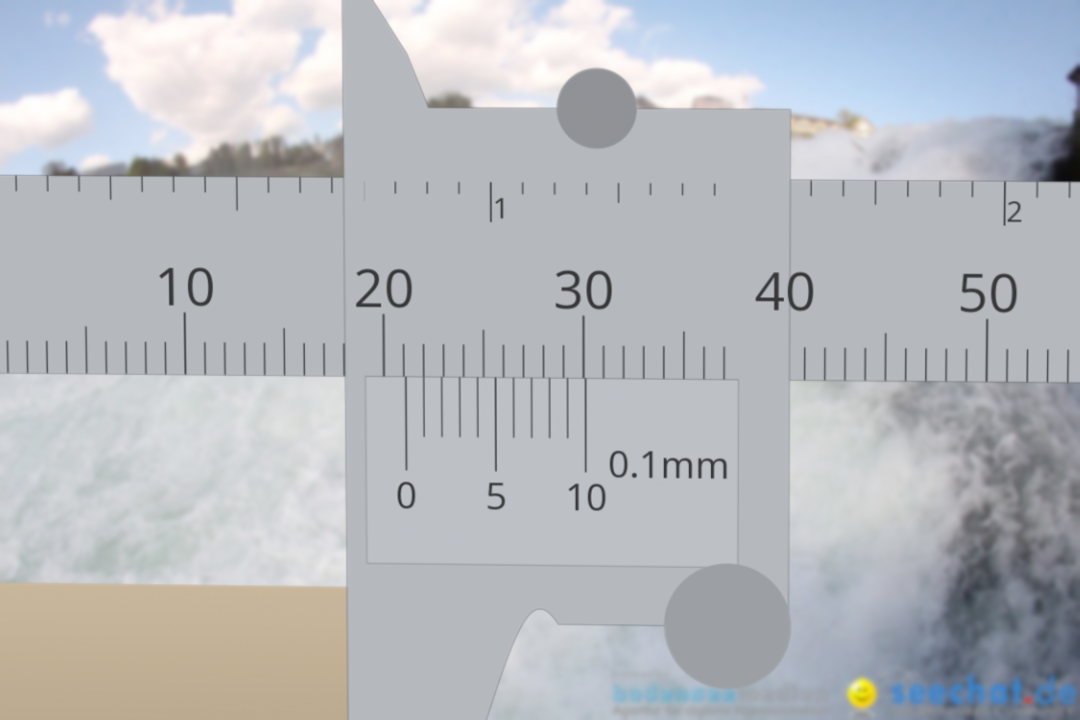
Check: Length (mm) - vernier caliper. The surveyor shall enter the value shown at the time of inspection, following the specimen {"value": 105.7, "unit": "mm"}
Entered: {"value": 21.1, "unit": "mm"}
